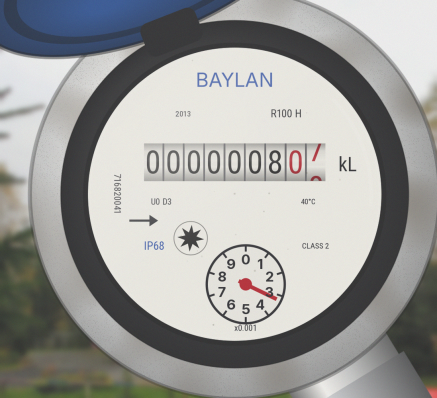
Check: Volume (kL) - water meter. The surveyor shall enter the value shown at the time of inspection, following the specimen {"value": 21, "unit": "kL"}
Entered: {"value": 8.073, "unit": "kL"}
